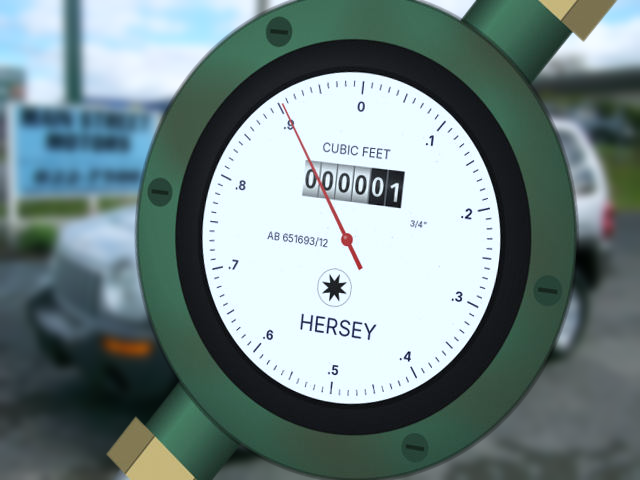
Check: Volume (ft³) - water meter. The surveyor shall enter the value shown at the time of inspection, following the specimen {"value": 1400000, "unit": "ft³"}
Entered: {"value": 0.90, "unit": "ft³"}
